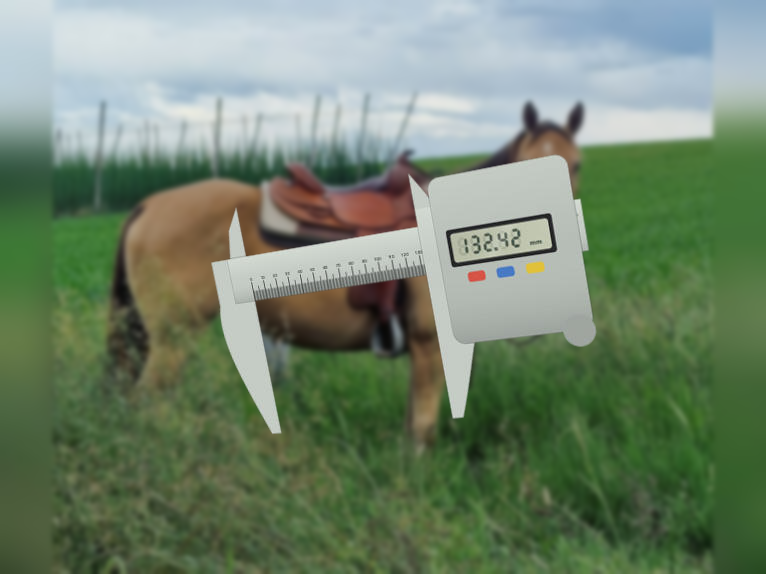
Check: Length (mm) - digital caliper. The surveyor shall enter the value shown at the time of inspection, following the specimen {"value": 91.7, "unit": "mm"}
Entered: {"value": 132.42, "unit": "mm"}
